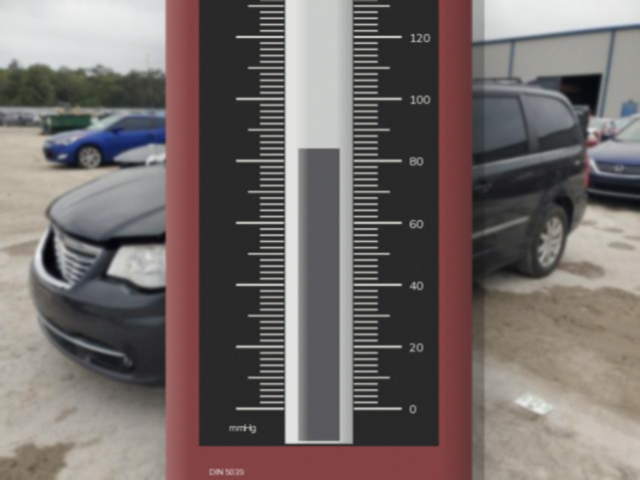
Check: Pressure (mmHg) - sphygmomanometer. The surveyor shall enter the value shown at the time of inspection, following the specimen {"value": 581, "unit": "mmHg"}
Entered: {"value": 84, "unit": "mmHg"}
